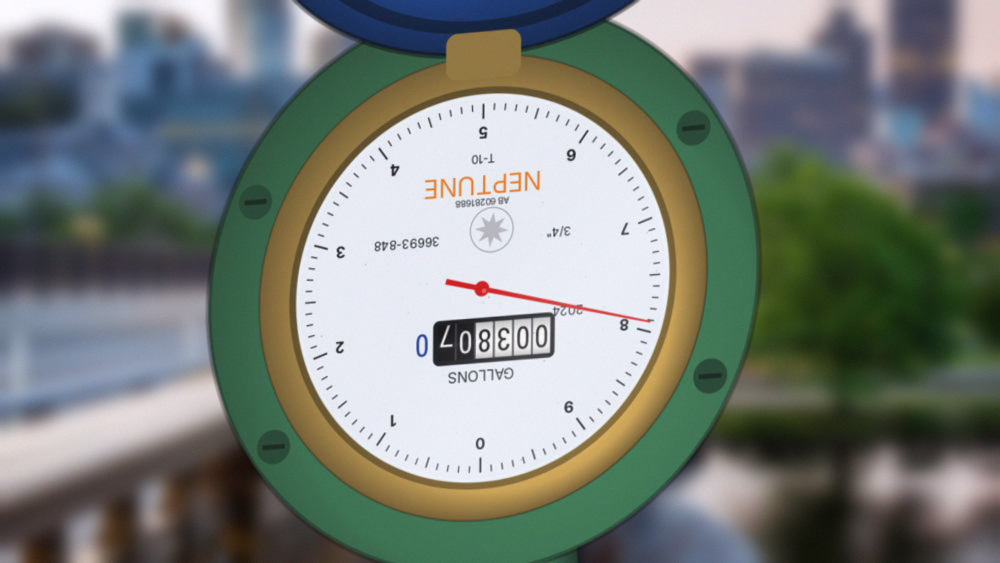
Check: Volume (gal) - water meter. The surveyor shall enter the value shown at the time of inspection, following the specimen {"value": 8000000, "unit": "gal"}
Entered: {"value": 38067.9, "unit": "gal"}
